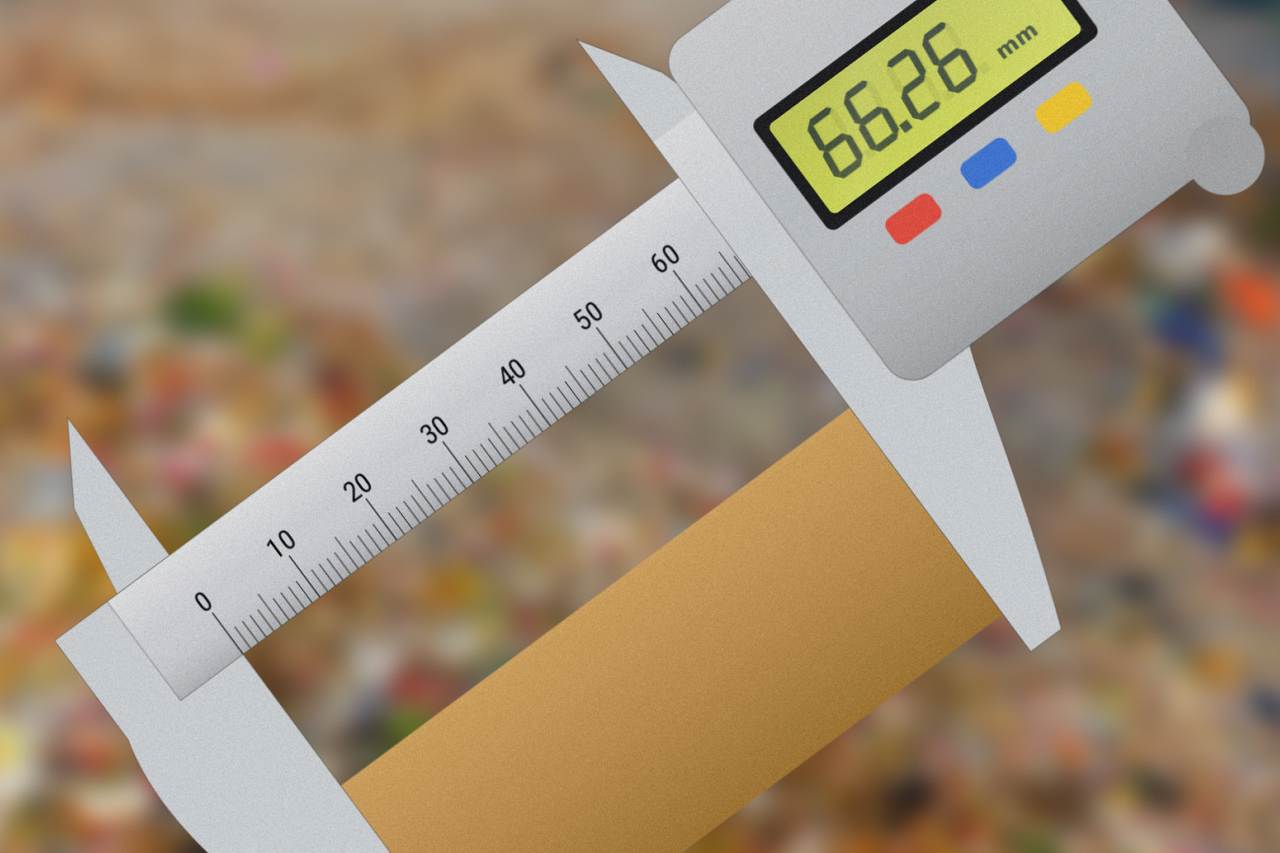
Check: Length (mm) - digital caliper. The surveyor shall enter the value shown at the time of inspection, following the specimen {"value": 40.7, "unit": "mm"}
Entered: {"value": 66.26, "unit": "mm"}
